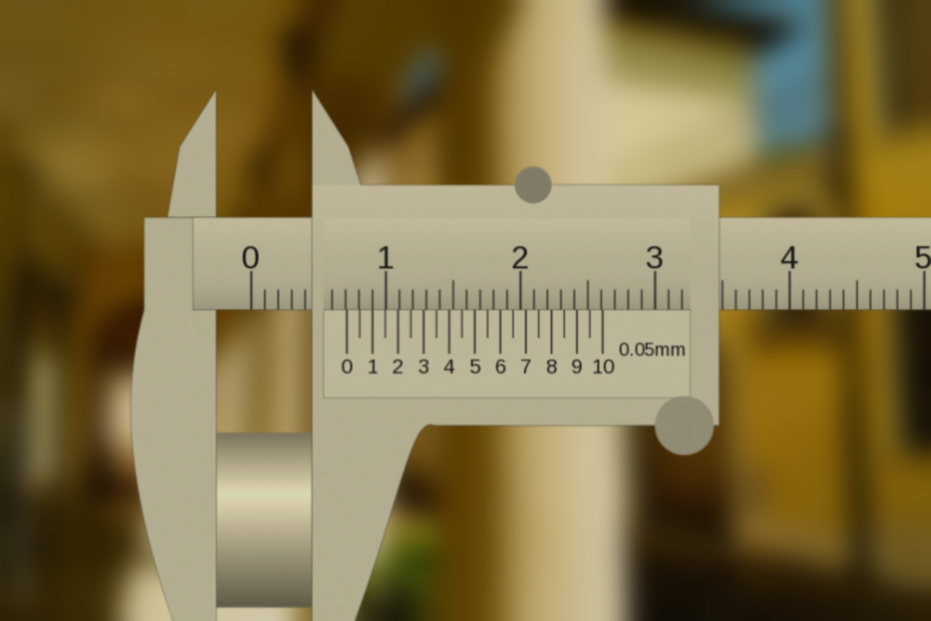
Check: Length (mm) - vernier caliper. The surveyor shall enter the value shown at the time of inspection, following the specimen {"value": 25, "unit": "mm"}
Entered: {"value": 7.1, "unit": "mm"}
